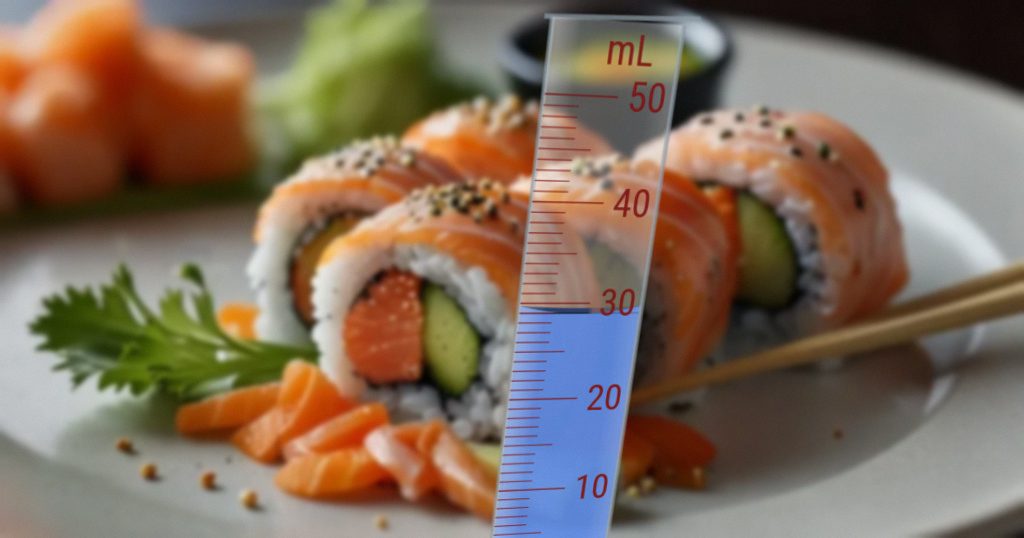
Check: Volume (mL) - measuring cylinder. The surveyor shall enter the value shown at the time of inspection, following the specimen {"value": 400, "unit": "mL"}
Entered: {"value": 29, "unit": "mL"}
